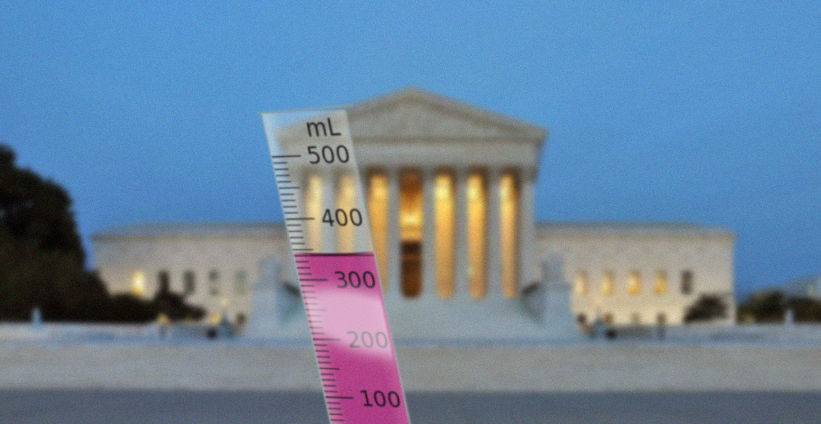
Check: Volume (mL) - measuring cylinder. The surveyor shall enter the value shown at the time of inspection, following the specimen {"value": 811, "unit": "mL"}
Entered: {"value": 340, "unit": "mL"}
